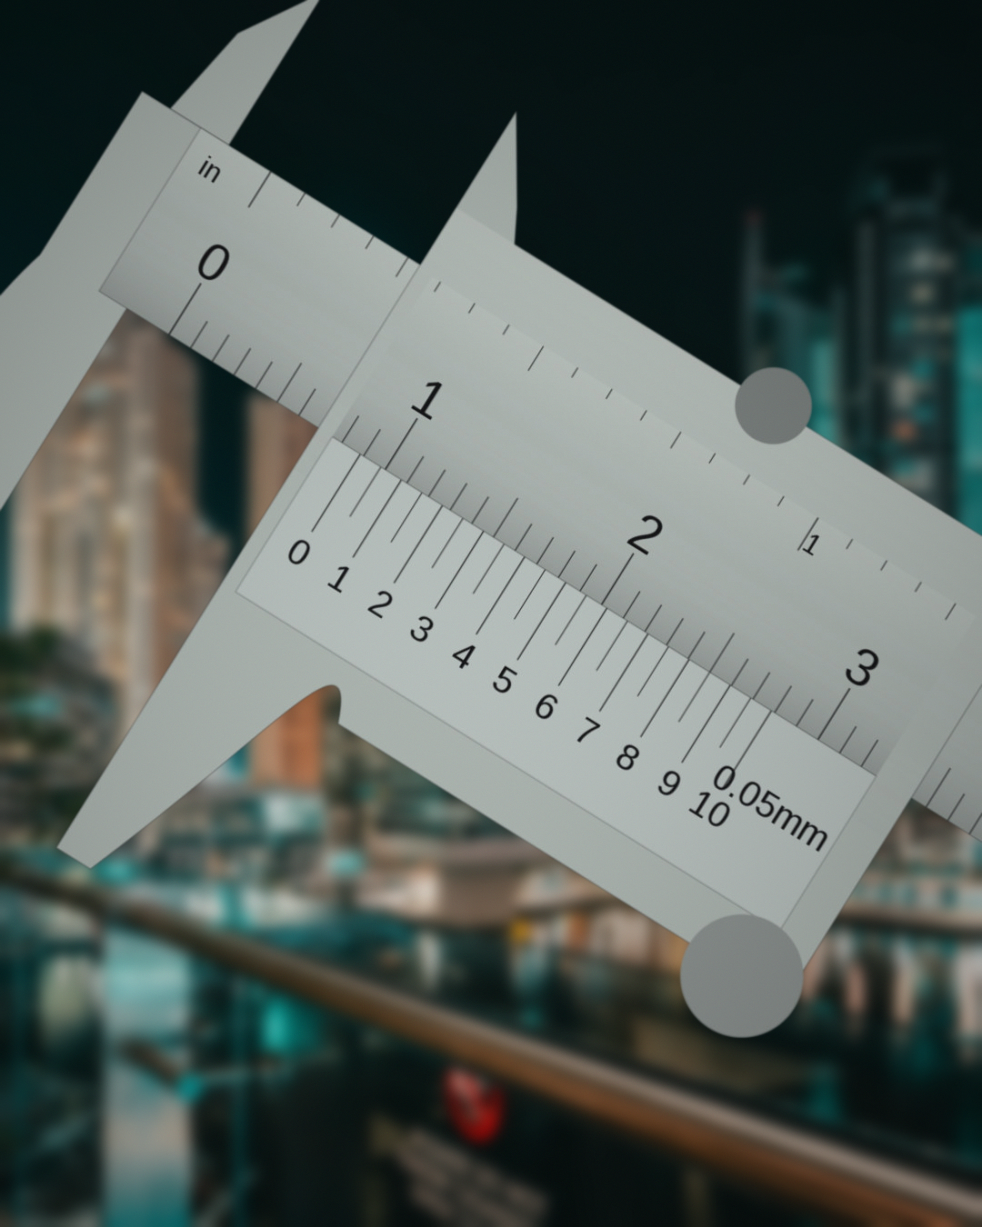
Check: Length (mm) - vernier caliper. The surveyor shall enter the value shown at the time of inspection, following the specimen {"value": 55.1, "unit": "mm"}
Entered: {"value": 8.85, "unit": "mm"}
